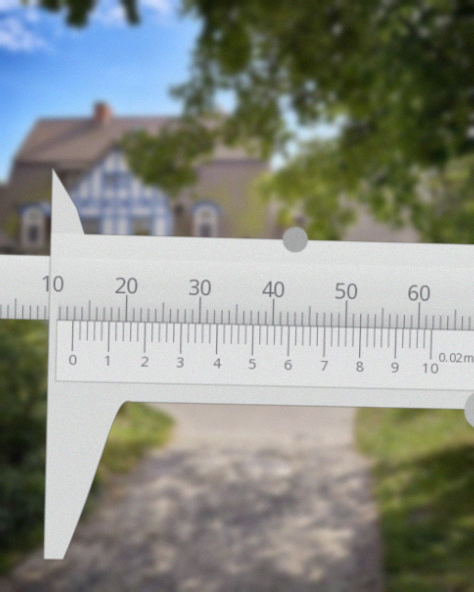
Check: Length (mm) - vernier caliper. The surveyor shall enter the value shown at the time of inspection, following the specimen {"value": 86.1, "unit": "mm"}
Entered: {"value": 12.8, "unit": "mm"}
